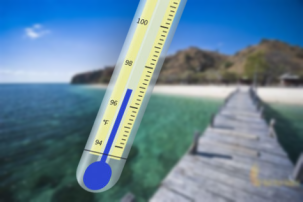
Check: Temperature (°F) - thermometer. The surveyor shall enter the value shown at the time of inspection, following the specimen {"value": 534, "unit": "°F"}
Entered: {"value": 96.8, "unit": "°F"}
